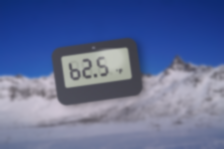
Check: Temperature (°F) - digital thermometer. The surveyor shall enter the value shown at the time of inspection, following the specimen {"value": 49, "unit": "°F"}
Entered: {"value": 62.5, "unit": "°F"}
